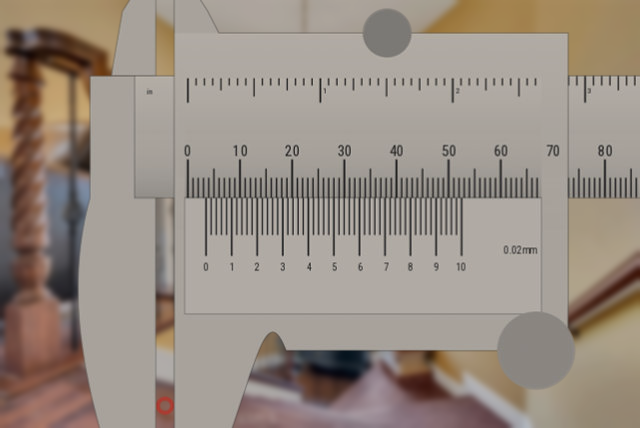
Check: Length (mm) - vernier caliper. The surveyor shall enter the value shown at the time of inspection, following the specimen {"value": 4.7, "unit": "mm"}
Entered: {"value": 3.5, "unit": "mm"}
